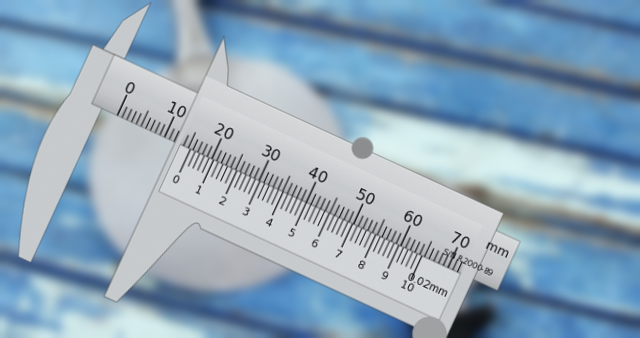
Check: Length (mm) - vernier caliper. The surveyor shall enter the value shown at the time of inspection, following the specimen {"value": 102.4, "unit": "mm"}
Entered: {"value": 15.5, "unit": "mm"}
